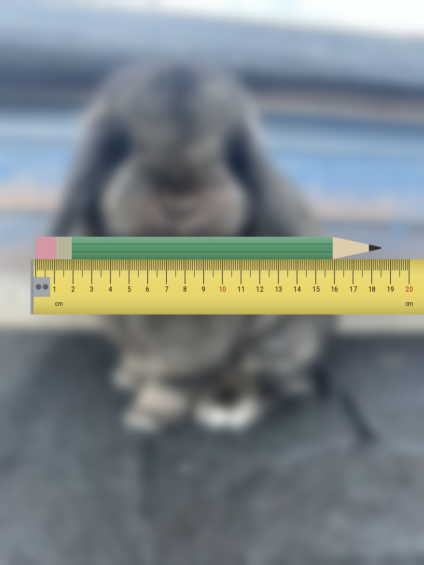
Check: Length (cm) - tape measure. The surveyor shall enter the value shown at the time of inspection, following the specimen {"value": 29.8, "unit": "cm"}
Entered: {"value": 18.5, "unit": "cm"}
